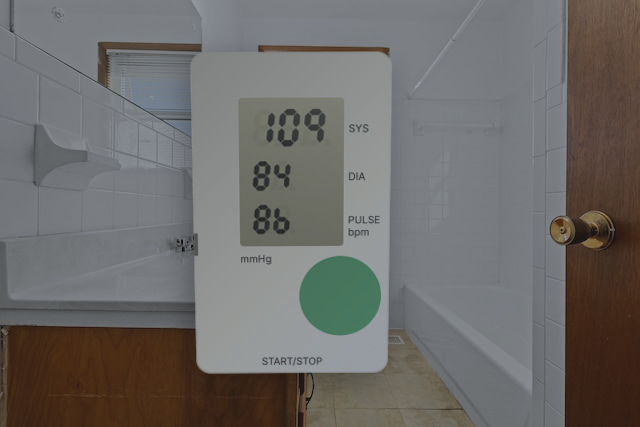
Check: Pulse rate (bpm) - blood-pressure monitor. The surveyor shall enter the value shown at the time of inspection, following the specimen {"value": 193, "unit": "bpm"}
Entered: {"value": 86, "unit": "bpm"}
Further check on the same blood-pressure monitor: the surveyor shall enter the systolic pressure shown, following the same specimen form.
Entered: {"value": 109, "unit": "mmHg"}
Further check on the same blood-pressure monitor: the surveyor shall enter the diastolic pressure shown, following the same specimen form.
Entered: {"value": 84, "unit": "mmHg"}
